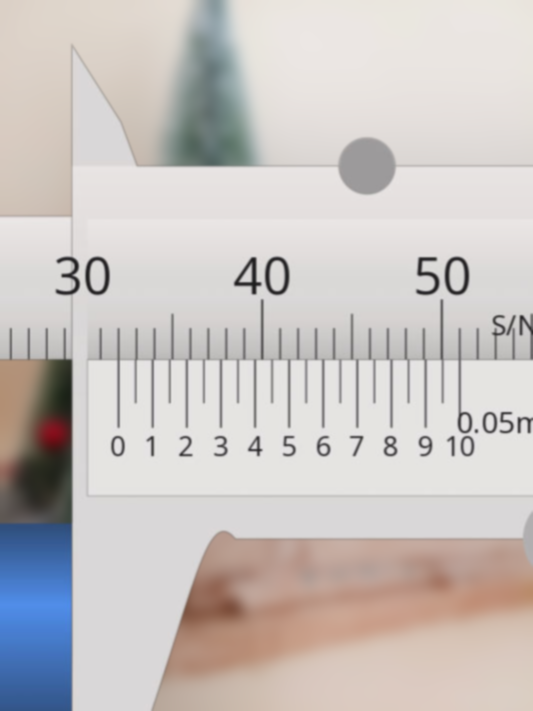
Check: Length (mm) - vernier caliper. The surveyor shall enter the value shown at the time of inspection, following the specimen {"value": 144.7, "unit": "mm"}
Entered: {"value": 32.0, "unit": "mm"}
